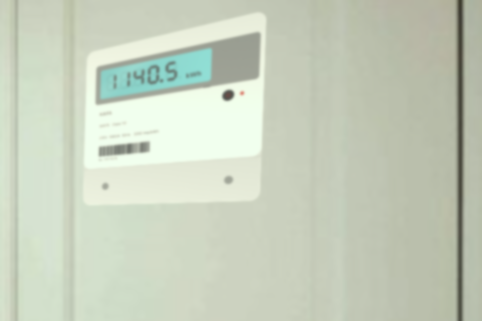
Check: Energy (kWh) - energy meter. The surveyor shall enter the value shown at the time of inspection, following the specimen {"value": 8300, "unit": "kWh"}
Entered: {"value": 1140.5, "unit": "kWh"}
